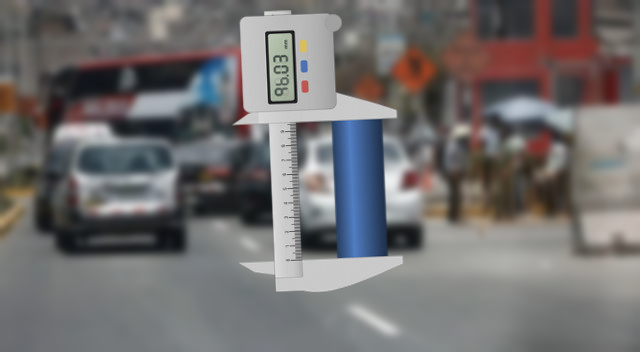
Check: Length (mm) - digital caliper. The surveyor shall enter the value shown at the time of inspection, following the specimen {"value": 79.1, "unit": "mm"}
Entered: {"value": 96.03, "unit": "mm"}
